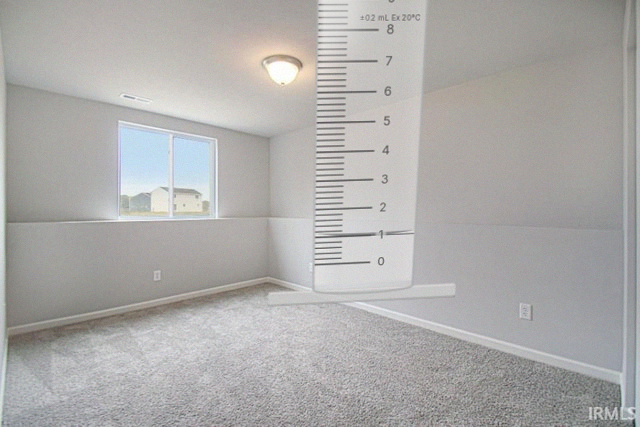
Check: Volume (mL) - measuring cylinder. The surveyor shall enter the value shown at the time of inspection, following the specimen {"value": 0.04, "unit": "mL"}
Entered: {"value": 1, "unit": "mL"}
